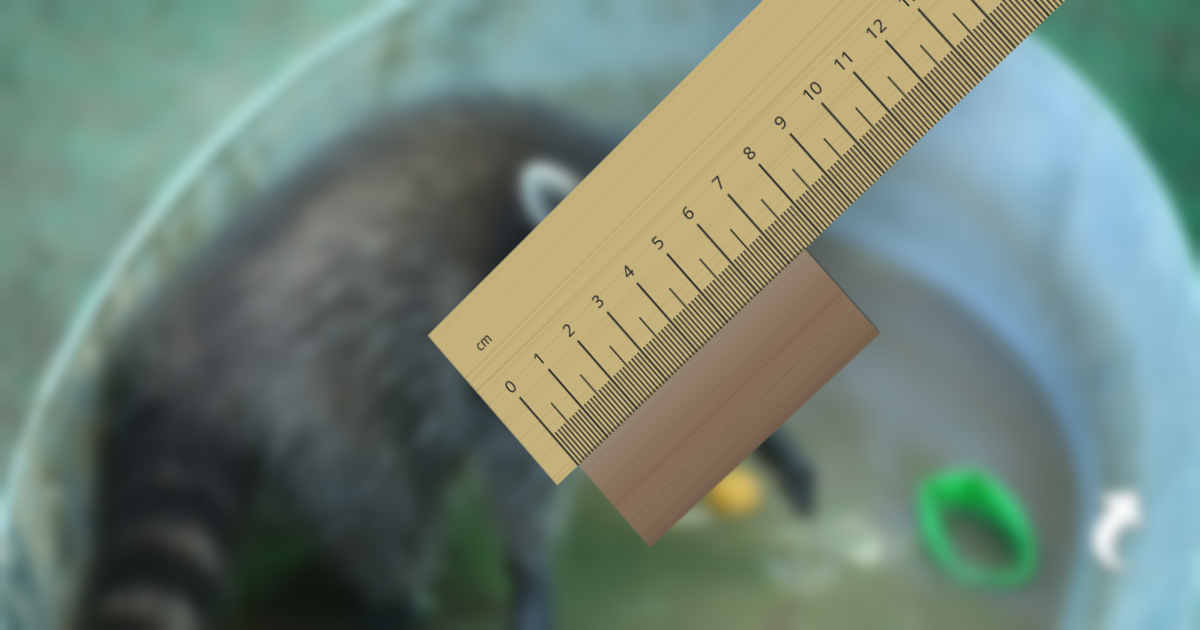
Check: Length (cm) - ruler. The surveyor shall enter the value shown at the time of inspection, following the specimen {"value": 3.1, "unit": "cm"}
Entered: {"value": 7.5, "unit": "cm"}
